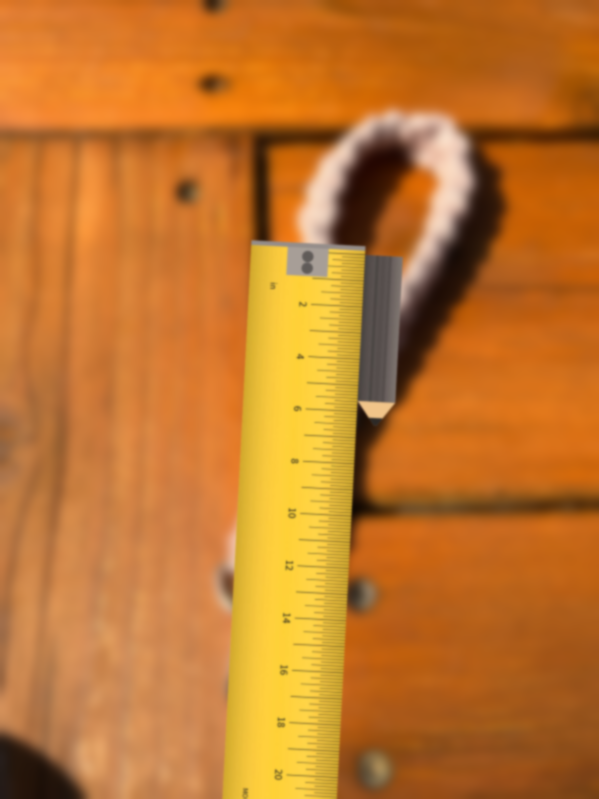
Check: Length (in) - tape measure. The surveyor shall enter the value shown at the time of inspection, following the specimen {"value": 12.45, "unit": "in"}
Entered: {"value": 6.5, "unit": "in"}
